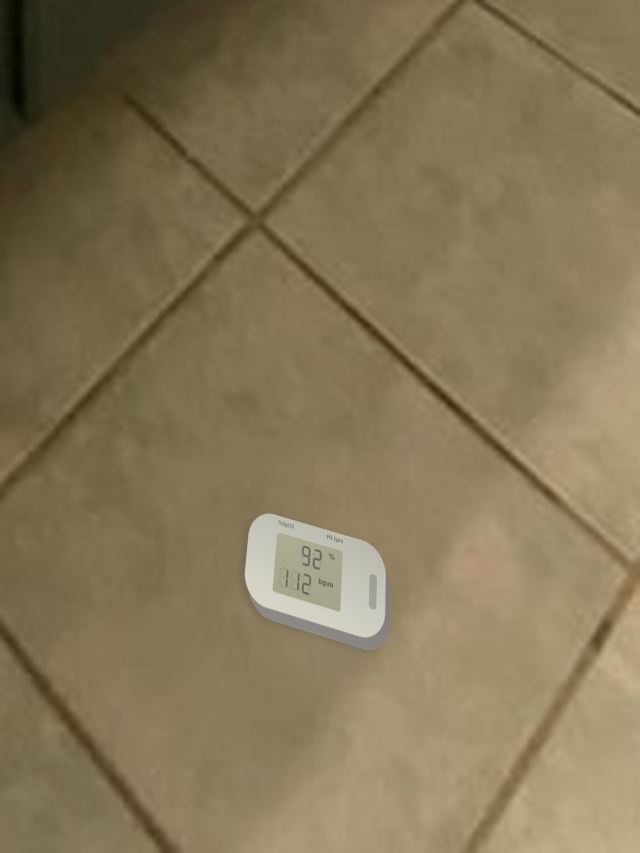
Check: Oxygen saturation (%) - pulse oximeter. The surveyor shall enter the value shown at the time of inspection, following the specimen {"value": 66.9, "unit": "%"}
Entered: {"value": 92, "unit": "%"}
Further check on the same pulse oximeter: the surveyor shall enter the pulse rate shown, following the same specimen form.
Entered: {"value": 112, "unit": "bpm"}
